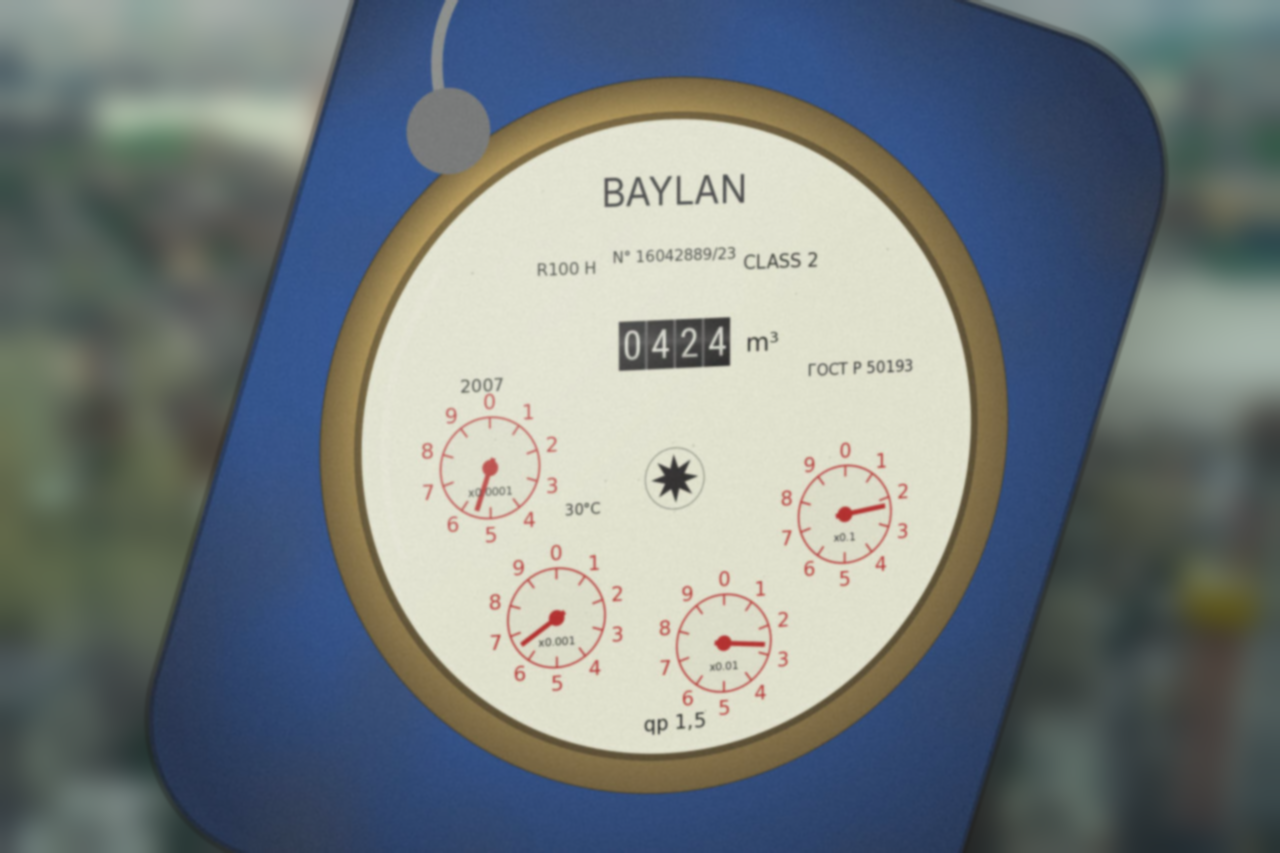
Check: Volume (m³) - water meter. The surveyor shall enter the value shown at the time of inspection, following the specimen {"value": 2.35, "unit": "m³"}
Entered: {"value": 424.2265, "unit": "m³"}
